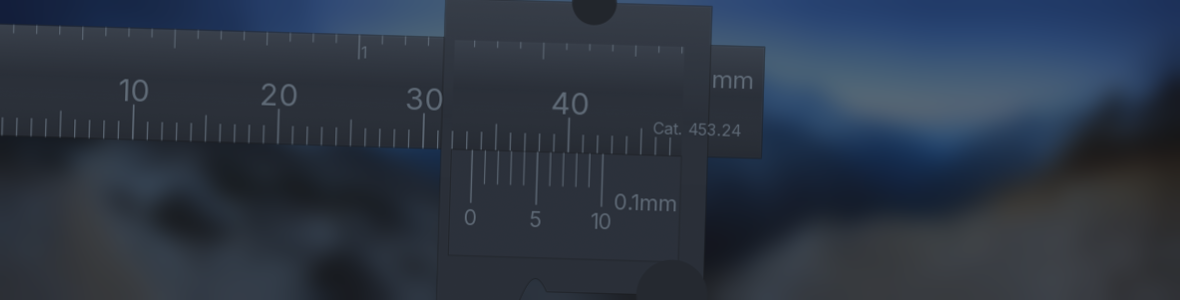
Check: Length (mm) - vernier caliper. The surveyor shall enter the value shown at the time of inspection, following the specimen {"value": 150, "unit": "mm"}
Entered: {"value": 33.4, "unit": "mm"}
